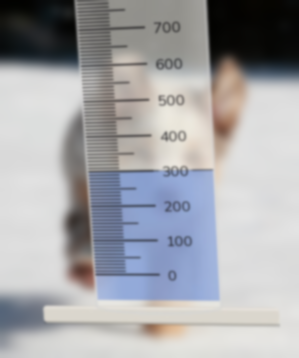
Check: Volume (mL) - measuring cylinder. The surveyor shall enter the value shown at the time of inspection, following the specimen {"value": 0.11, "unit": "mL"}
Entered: {"value": 300, "unit": "mL"}
